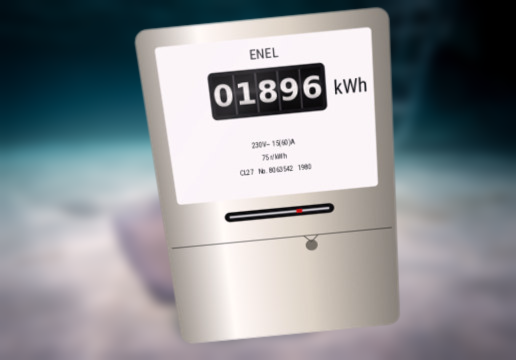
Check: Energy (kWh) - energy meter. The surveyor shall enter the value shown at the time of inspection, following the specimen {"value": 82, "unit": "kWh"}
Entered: {"value": 1896, "unit": "kWh"}
